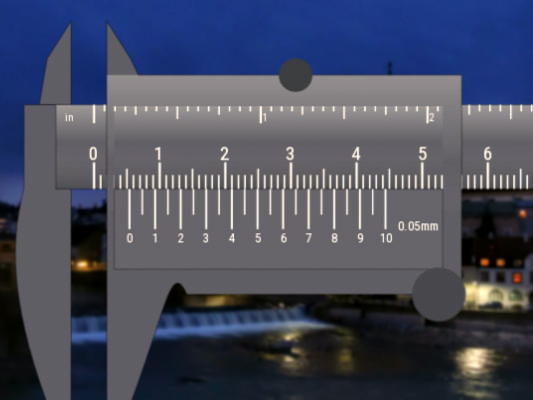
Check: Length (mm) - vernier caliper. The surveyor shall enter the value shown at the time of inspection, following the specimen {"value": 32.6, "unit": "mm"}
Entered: {"value": 5.4, "unit": "mm"}
